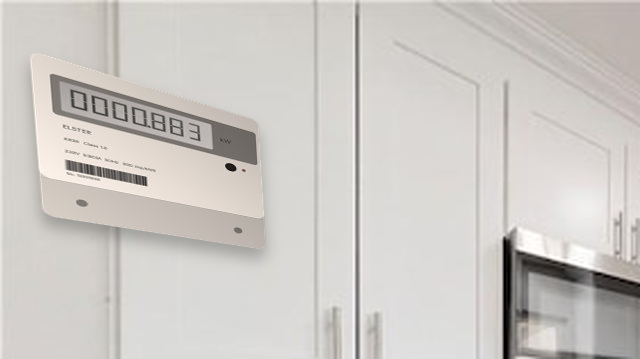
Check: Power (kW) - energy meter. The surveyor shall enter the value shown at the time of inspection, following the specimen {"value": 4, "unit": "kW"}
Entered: {"value": 0.883, "unit": "kW"}
